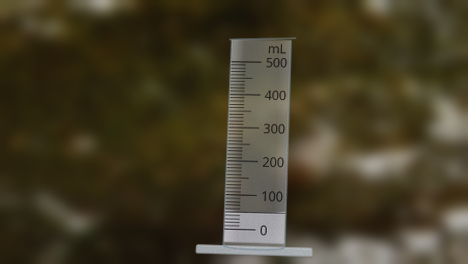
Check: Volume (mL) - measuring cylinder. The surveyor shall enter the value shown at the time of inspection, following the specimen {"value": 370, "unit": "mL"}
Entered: {"value": 50, "unit": "mL"}
